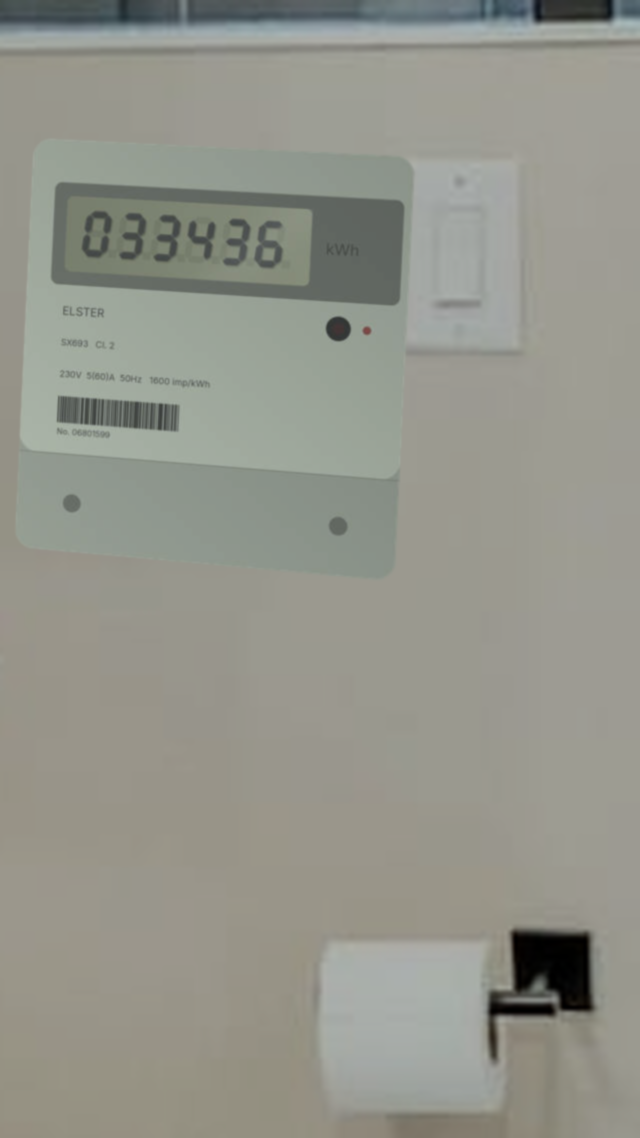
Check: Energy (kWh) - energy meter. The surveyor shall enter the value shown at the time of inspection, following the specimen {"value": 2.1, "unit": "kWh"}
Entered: {"value": 33436, "unit": "kWh"}
